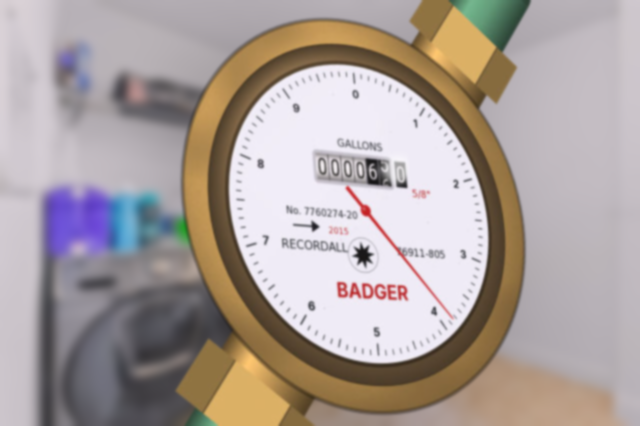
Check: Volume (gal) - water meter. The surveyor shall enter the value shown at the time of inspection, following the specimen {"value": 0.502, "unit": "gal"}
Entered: {"value": 653.8, "unit": "gal"}
